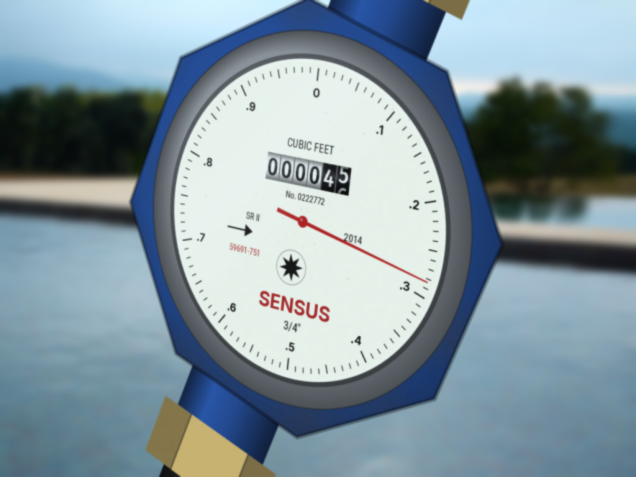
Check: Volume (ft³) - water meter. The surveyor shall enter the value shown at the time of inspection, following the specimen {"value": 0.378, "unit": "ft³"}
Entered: {"value": 45.28, "unit": "ft³"}
